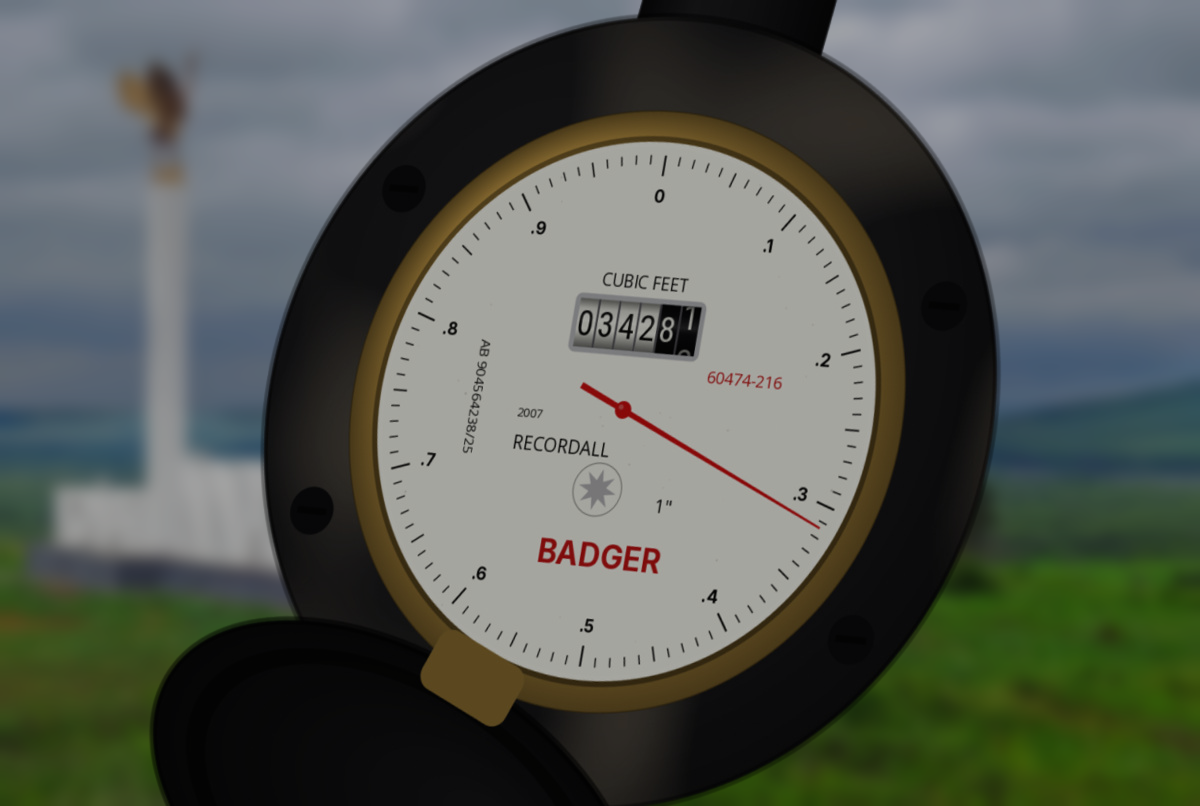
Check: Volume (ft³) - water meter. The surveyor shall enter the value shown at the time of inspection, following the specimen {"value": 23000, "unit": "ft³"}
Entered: {"value": 34281.31, "unit": "ft³"}
